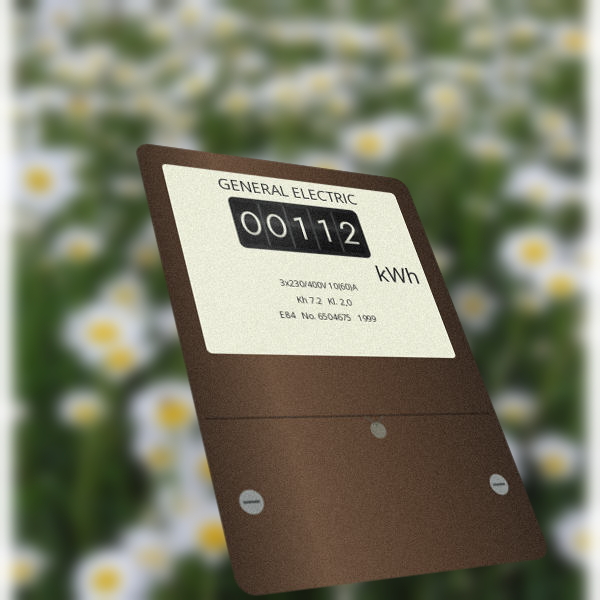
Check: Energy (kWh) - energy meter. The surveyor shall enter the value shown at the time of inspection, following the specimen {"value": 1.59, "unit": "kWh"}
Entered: {"value": 112, "unit": "kWh"}
